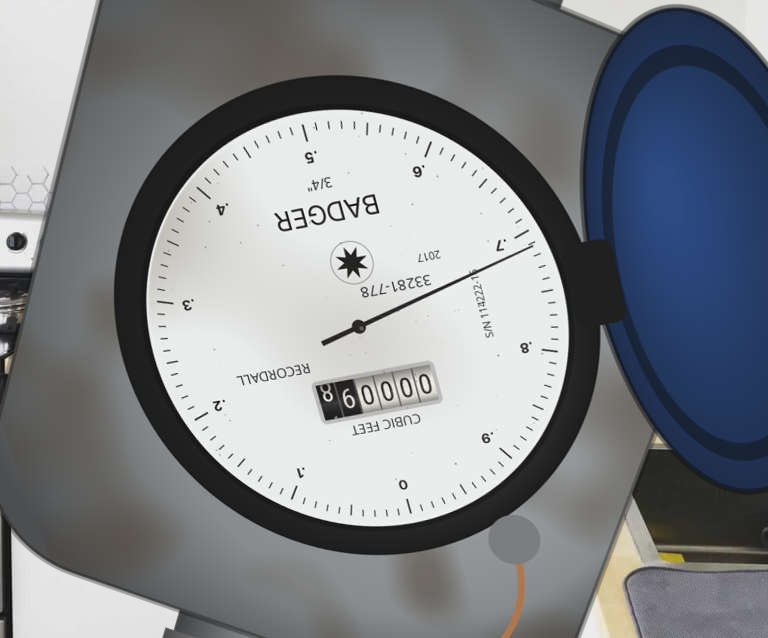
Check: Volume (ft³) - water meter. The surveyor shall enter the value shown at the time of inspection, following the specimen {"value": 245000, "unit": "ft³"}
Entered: {"value": 97.71, "unit": "ft³"}
